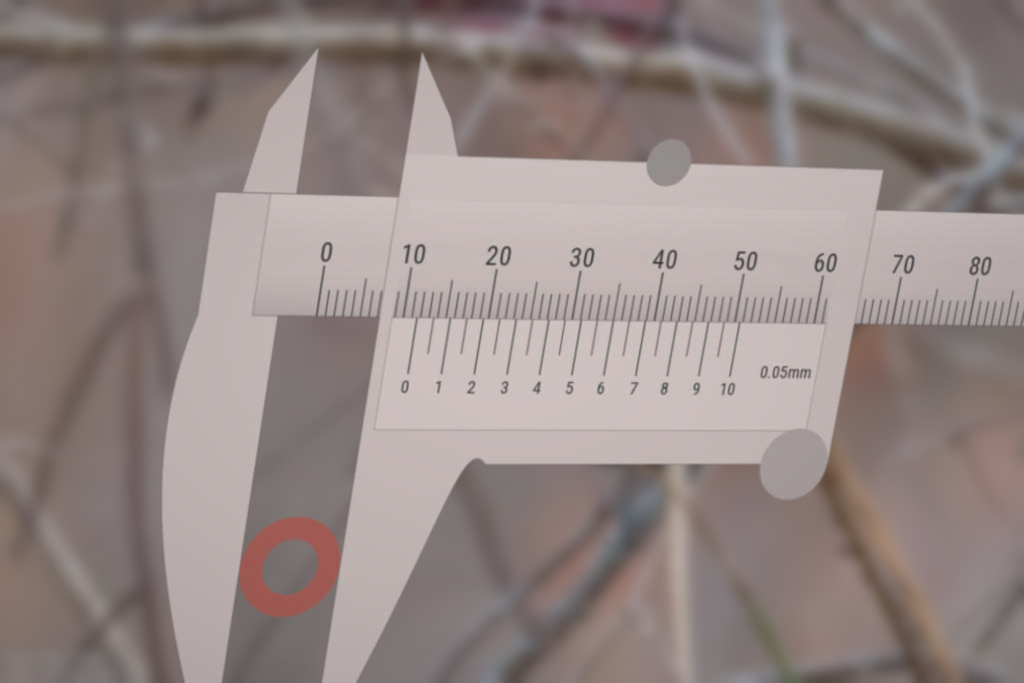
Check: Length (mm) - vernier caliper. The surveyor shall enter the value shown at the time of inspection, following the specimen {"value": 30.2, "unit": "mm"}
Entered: {"value": 11.6, "unit": "mm"}
